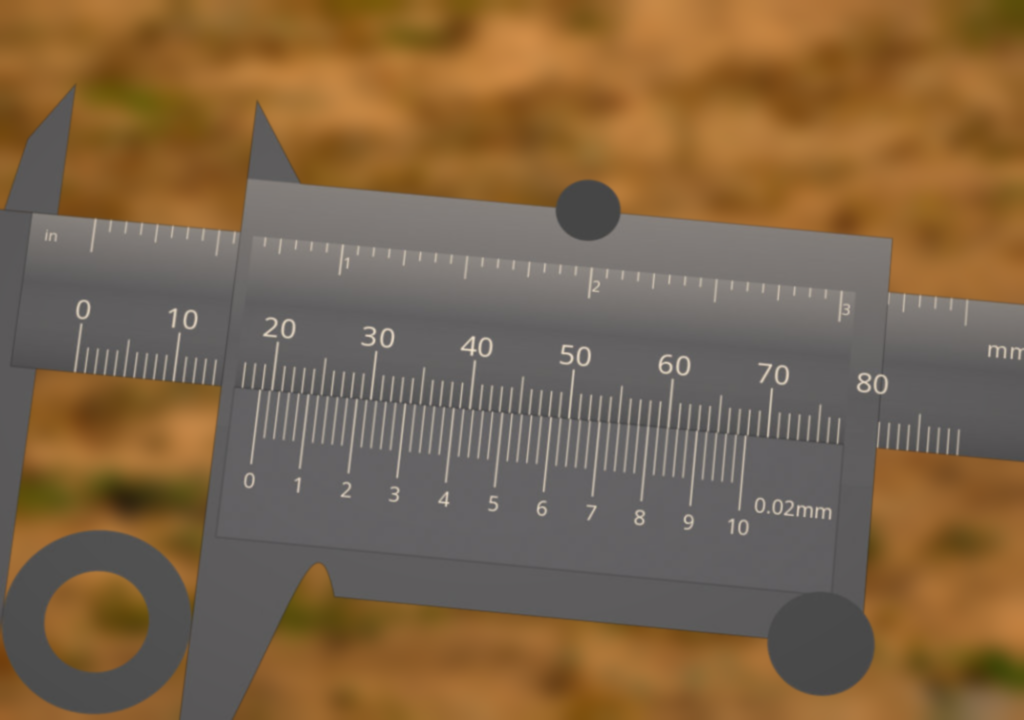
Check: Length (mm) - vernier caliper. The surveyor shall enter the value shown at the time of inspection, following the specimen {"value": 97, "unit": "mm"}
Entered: {"value": 18.8, "unit": "mm"}
